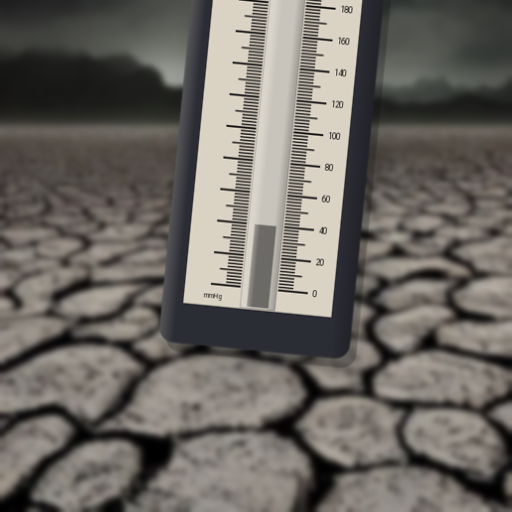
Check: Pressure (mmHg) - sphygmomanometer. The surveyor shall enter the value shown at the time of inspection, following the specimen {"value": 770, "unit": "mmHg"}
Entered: {"value": 40, "unit": "mmHg"}
